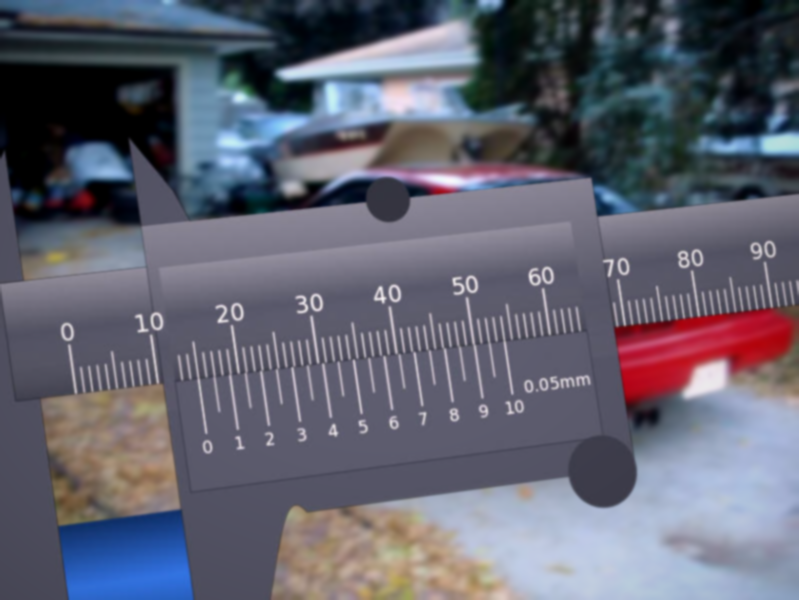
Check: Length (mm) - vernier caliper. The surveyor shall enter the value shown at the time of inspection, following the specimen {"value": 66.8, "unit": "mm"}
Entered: {"value": 15.0, "unit": "mm"}
